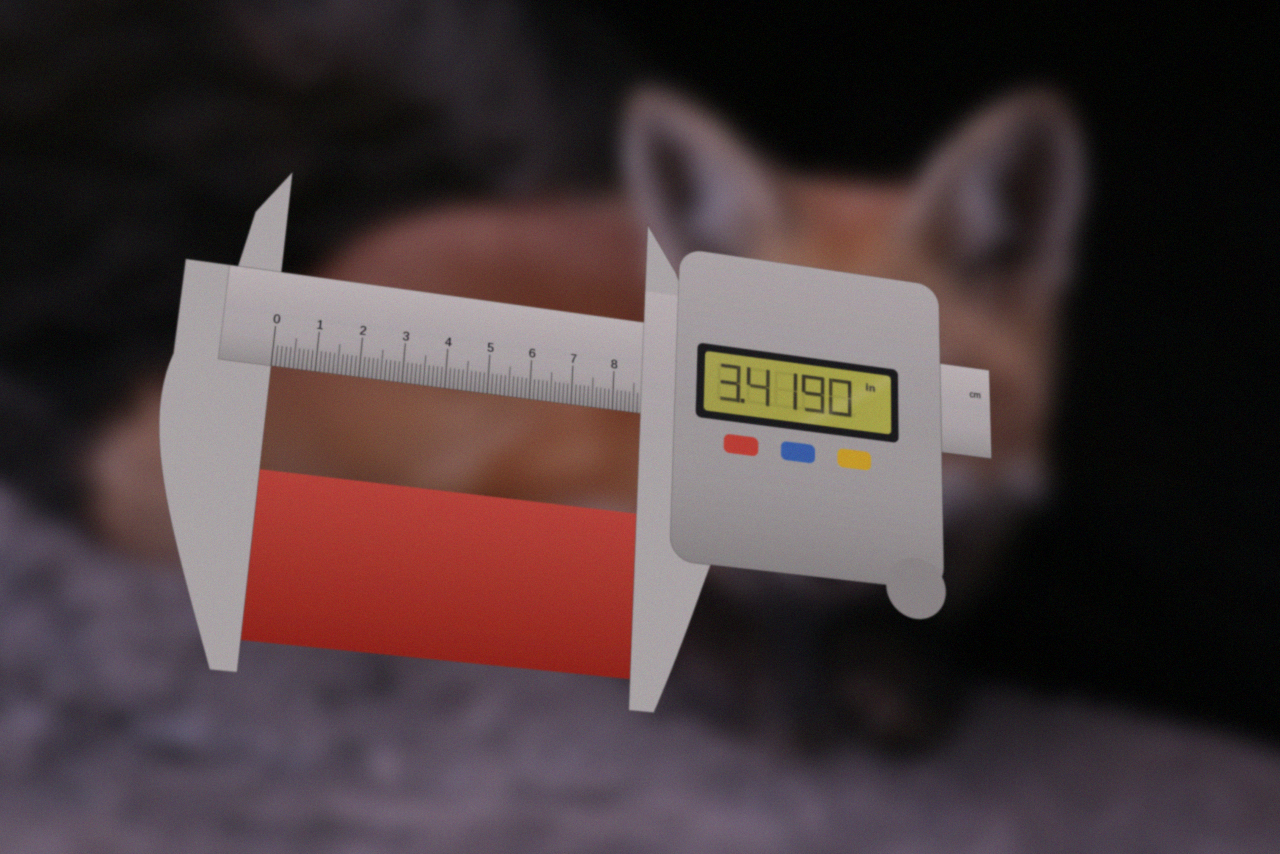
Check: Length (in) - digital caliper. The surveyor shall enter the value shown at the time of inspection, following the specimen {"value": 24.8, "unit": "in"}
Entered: {"value": 3.4190, "unit": "in"}
